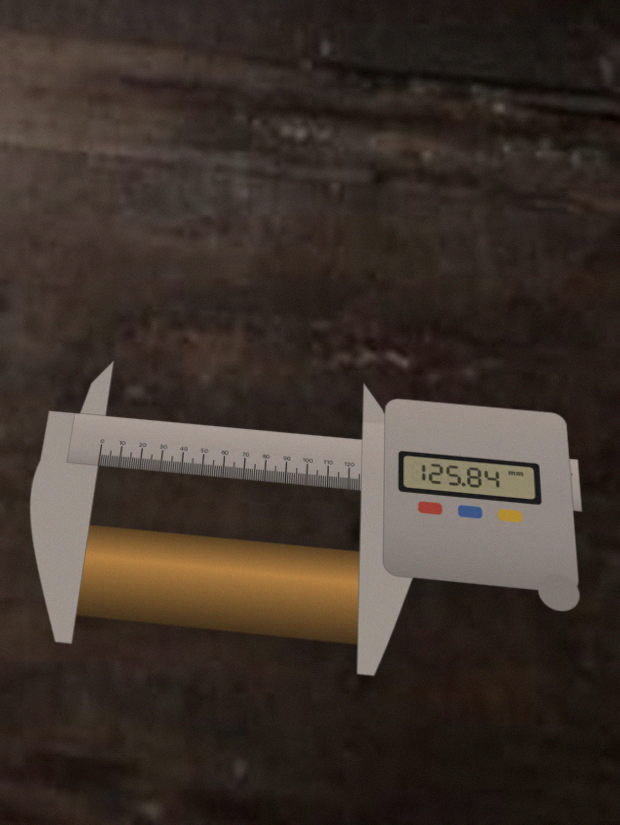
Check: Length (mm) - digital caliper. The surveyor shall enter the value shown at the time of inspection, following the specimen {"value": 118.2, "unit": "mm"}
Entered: {"value": 125.84, "unit": "mm"}
